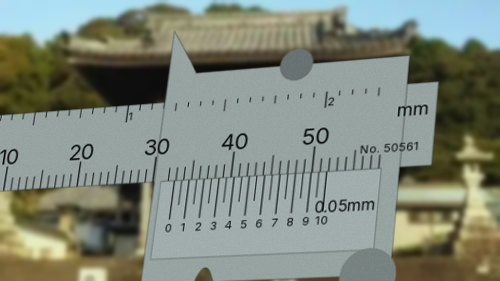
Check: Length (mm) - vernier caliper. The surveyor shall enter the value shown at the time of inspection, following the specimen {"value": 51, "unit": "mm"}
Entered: {"value": 32.8, "unit": "mm"}
